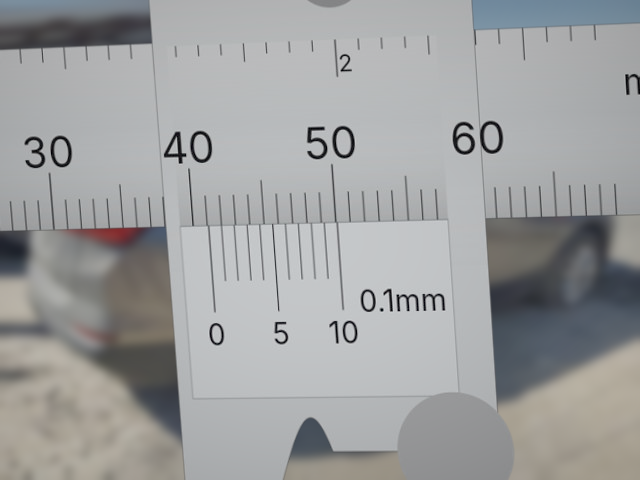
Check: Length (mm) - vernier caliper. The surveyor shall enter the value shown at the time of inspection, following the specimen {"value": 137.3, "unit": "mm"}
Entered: {"value": 41.1, "unit": "mm"}
